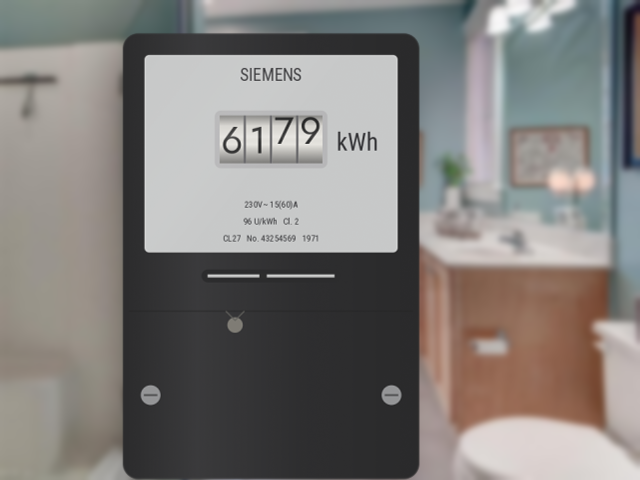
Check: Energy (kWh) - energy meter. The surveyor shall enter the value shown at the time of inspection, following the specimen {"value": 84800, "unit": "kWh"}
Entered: {"value": 6179, "unit": "kWh"}
